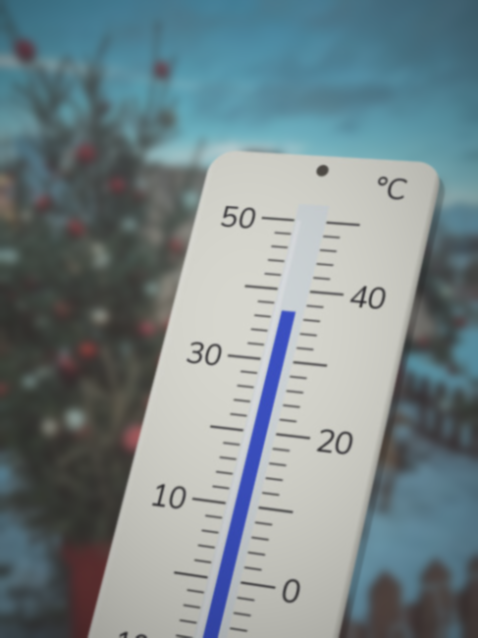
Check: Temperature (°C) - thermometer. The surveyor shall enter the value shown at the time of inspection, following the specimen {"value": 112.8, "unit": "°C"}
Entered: {"value": 37, "unit": "°C"}
